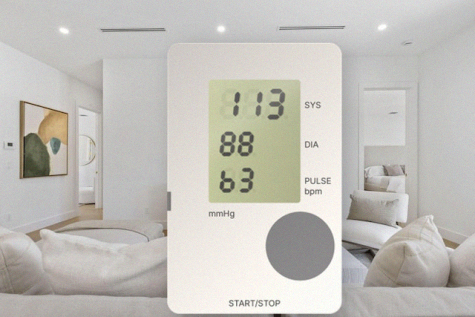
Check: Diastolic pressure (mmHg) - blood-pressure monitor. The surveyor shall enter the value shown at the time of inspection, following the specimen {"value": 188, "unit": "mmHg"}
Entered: {"value": 88, "unit": "mmHg"}
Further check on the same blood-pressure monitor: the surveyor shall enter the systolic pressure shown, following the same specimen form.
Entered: {"value": 113, "unit": "mmHg"}
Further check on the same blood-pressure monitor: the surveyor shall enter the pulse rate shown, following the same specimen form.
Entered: {"value": 63, "unit": "bpm"}
